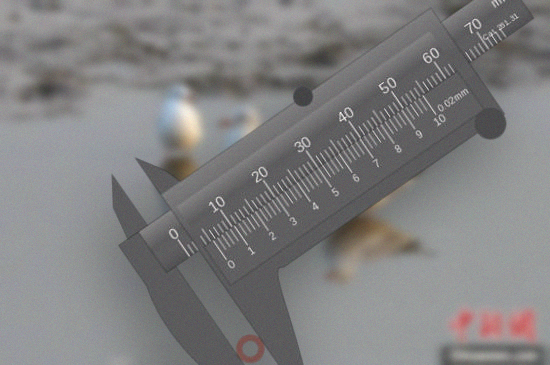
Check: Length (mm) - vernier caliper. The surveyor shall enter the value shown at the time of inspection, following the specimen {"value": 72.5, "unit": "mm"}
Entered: {"value": 5.5, "unit": "mm"}
